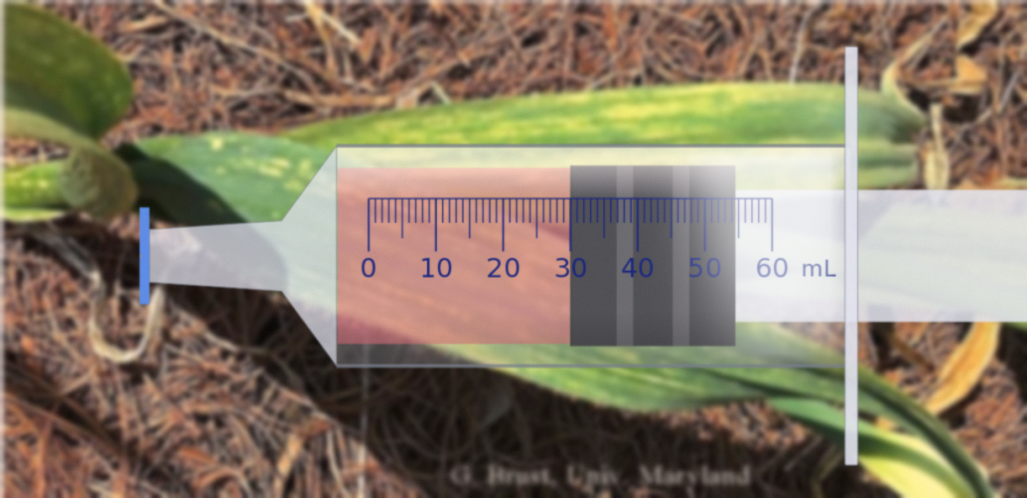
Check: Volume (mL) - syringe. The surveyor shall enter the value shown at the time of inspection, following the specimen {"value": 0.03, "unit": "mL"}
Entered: {"value": 30, "unit": "mL"}
